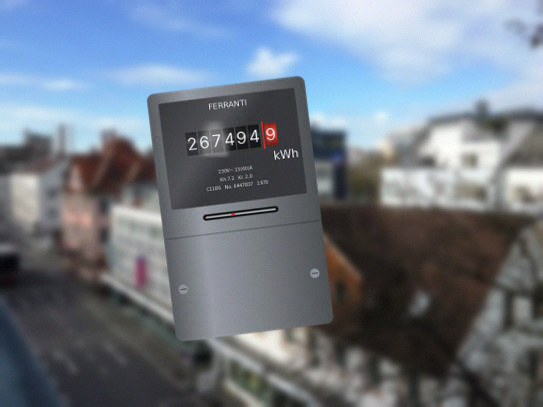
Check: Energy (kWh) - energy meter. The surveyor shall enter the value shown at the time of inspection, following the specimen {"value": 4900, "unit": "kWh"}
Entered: {"value": 267494.9, "unit": "kWh"}
